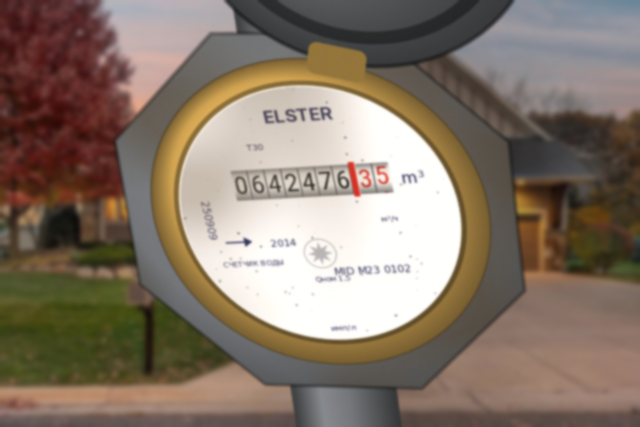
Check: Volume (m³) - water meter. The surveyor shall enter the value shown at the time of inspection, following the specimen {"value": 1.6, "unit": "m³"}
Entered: {"value": 642476.35, "unit": "m³"}
